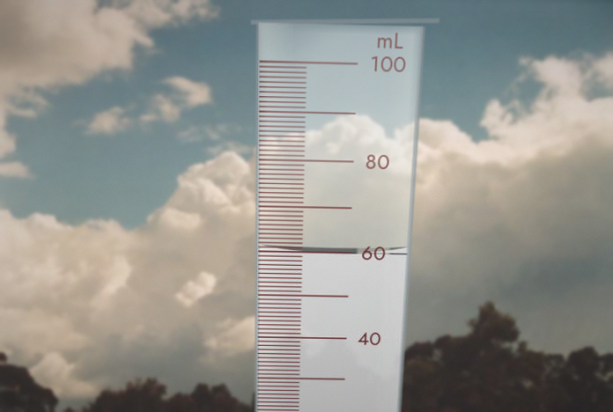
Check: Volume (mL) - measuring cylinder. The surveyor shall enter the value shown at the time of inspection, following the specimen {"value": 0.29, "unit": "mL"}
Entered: {"value": 60, "unit": "mL"}
